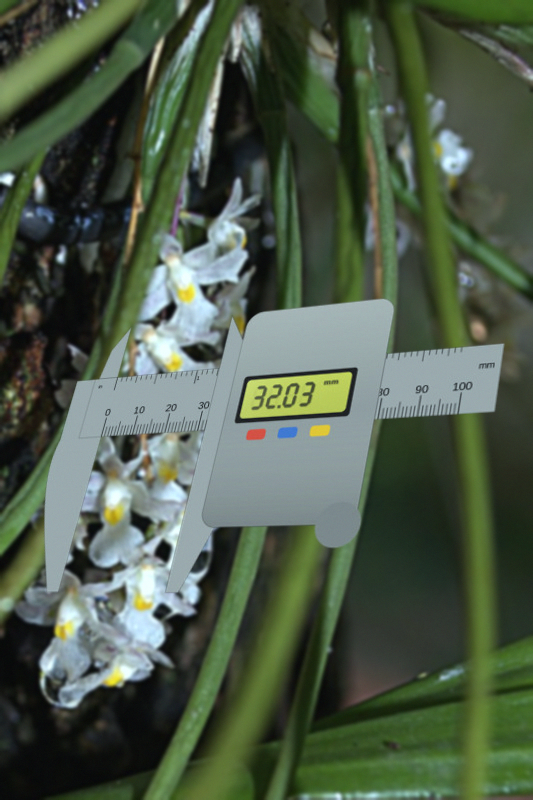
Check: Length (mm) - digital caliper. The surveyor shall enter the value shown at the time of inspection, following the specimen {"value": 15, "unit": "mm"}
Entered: {"value": 32.03, "unit": "mm"}
